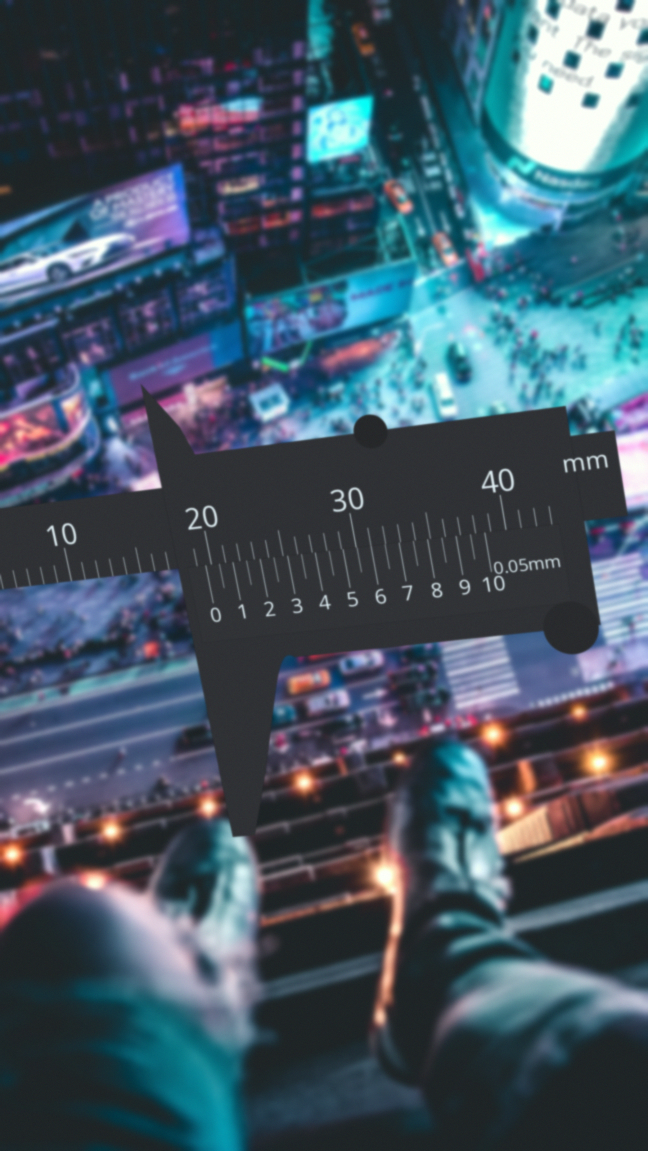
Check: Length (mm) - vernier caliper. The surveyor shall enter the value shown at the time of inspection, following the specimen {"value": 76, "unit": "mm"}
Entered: {"value": 19.6, "unit": "mm"}
